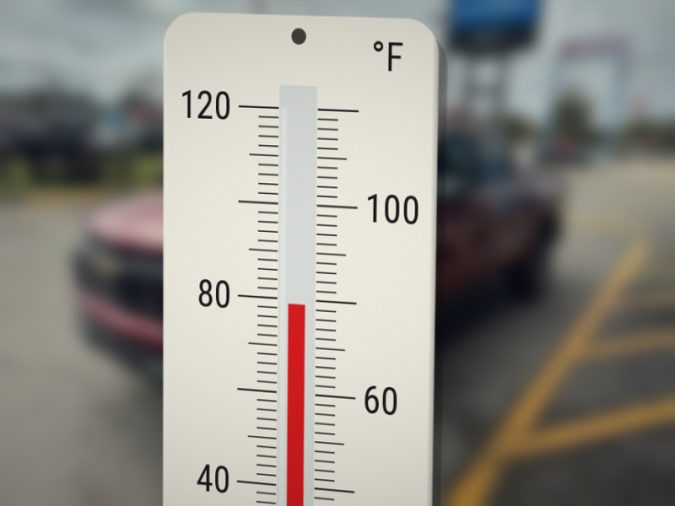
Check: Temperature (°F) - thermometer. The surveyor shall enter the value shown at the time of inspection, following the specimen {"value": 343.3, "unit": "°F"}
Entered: {"value": 79, "unit": "°F"}
